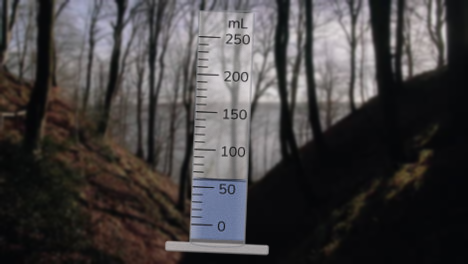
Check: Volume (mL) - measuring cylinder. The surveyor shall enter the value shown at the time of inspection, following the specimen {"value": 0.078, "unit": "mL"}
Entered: {"value": 60, "unit": "mL"}
